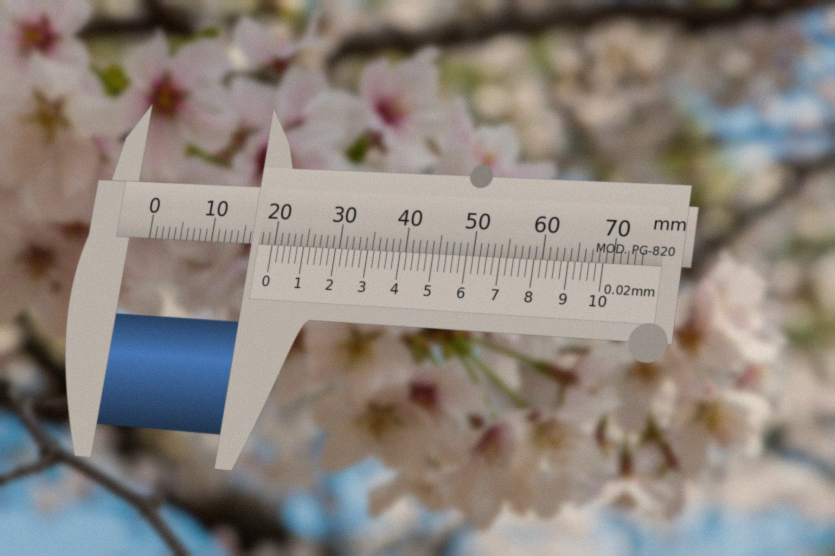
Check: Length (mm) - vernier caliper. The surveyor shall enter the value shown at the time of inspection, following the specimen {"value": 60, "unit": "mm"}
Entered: {"value": 19.6, "unit": "mm"}
